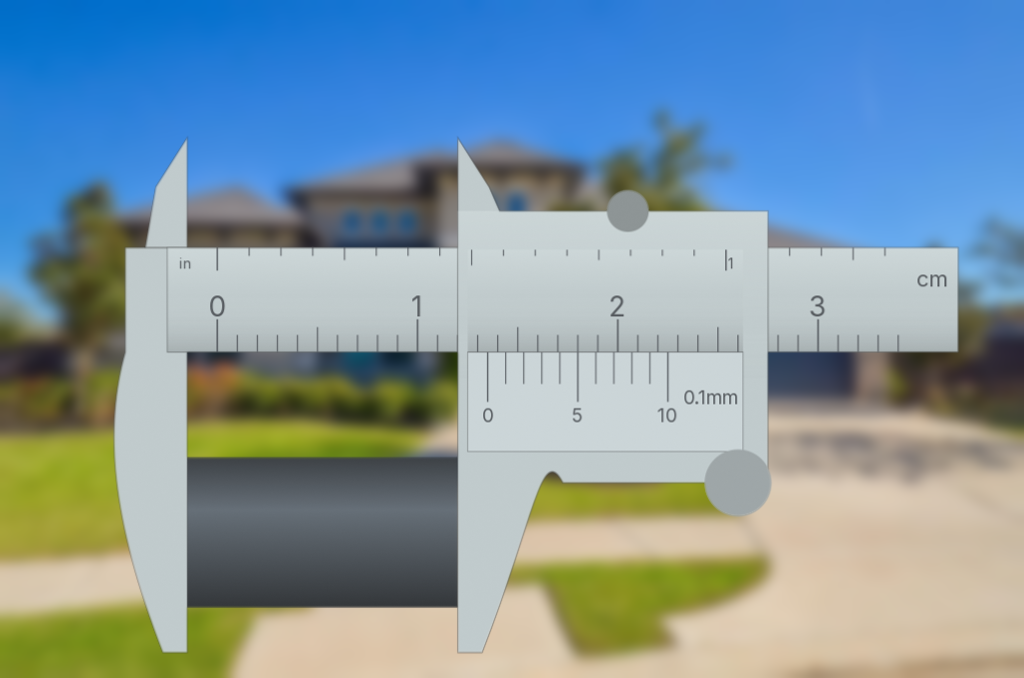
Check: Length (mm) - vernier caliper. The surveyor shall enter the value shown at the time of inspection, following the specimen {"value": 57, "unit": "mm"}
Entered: {"value": 13.5, "unit": "mm"}
